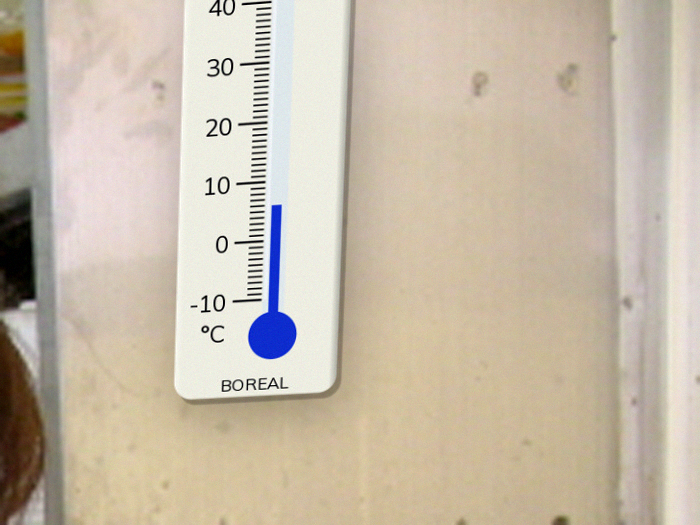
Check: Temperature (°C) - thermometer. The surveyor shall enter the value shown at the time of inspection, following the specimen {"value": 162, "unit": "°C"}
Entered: {"value": 6, "unit": "°C"}
